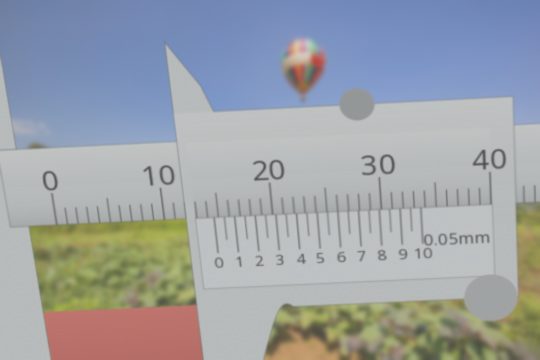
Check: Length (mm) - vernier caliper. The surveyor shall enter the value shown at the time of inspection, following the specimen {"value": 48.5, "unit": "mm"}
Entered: {"value": 14.6, "unit": "mm"}
